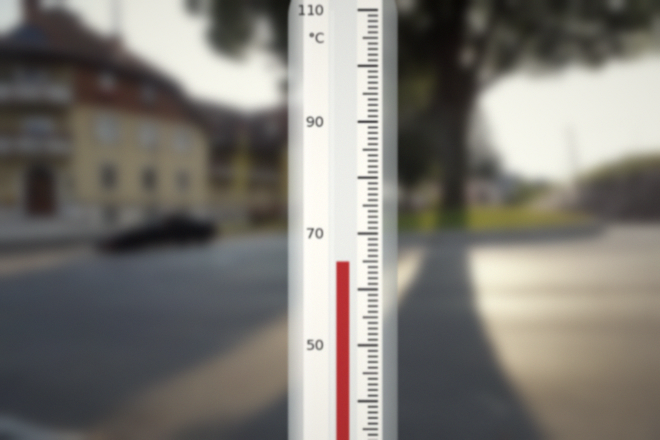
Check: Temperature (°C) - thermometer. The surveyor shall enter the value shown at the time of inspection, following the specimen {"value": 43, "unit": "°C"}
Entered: {"value": 65, "unit": "°C"}
